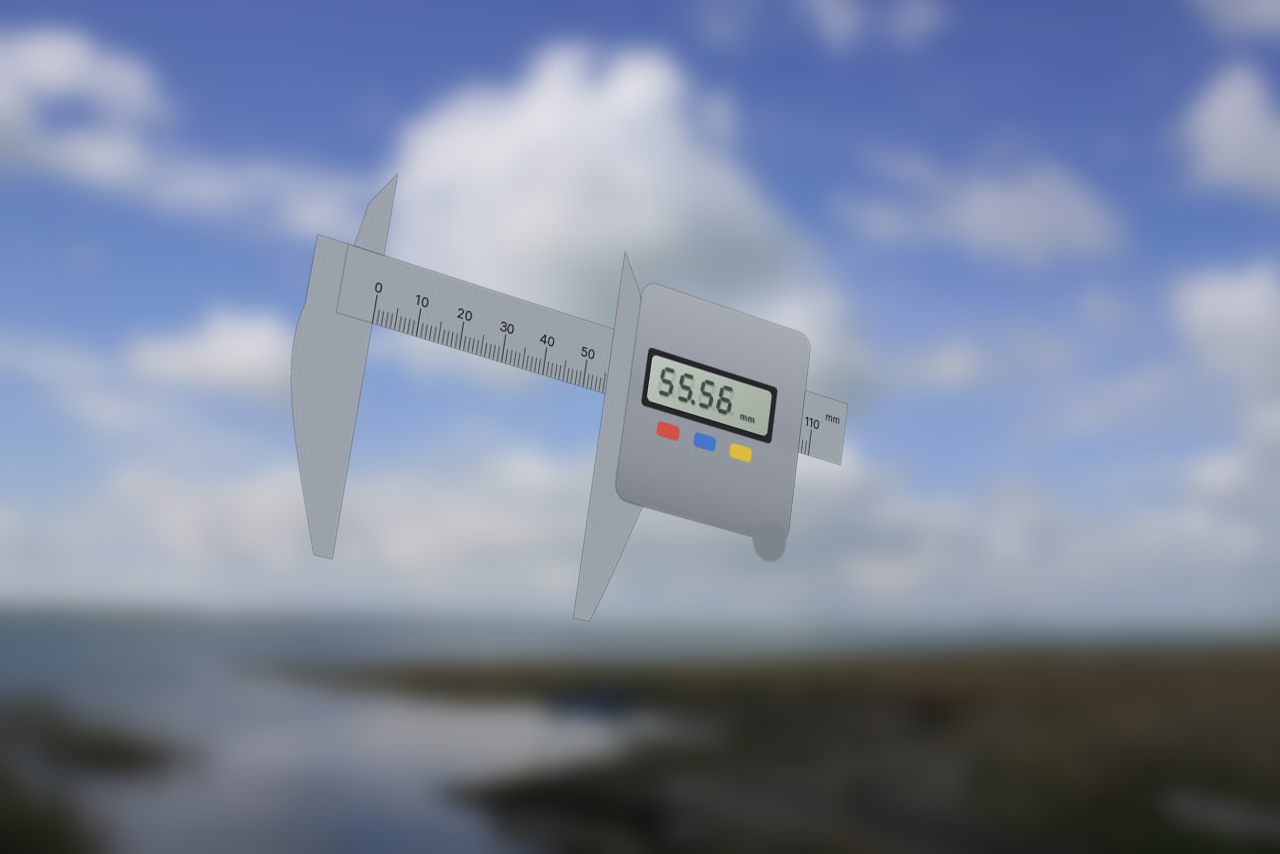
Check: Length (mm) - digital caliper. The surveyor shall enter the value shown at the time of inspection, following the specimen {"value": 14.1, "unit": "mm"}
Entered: {"value": 55.56, "unit": "mm"}
